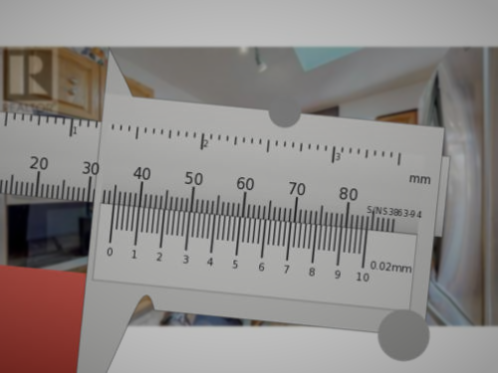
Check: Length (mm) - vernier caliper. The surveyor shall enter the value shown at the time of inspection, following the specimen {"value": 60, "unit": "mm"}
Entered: {"value": 35.0, "unit": "mm"}
